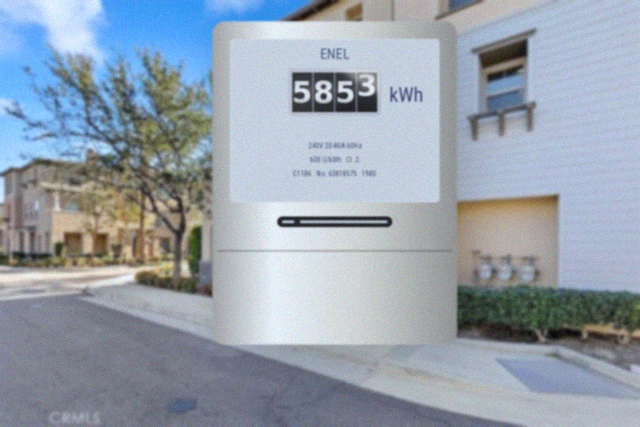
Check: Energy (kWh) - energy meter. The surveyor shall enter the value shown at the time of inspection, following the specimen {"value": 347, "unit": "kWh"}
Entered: {"value": 5853, "unit": "kWh"}
